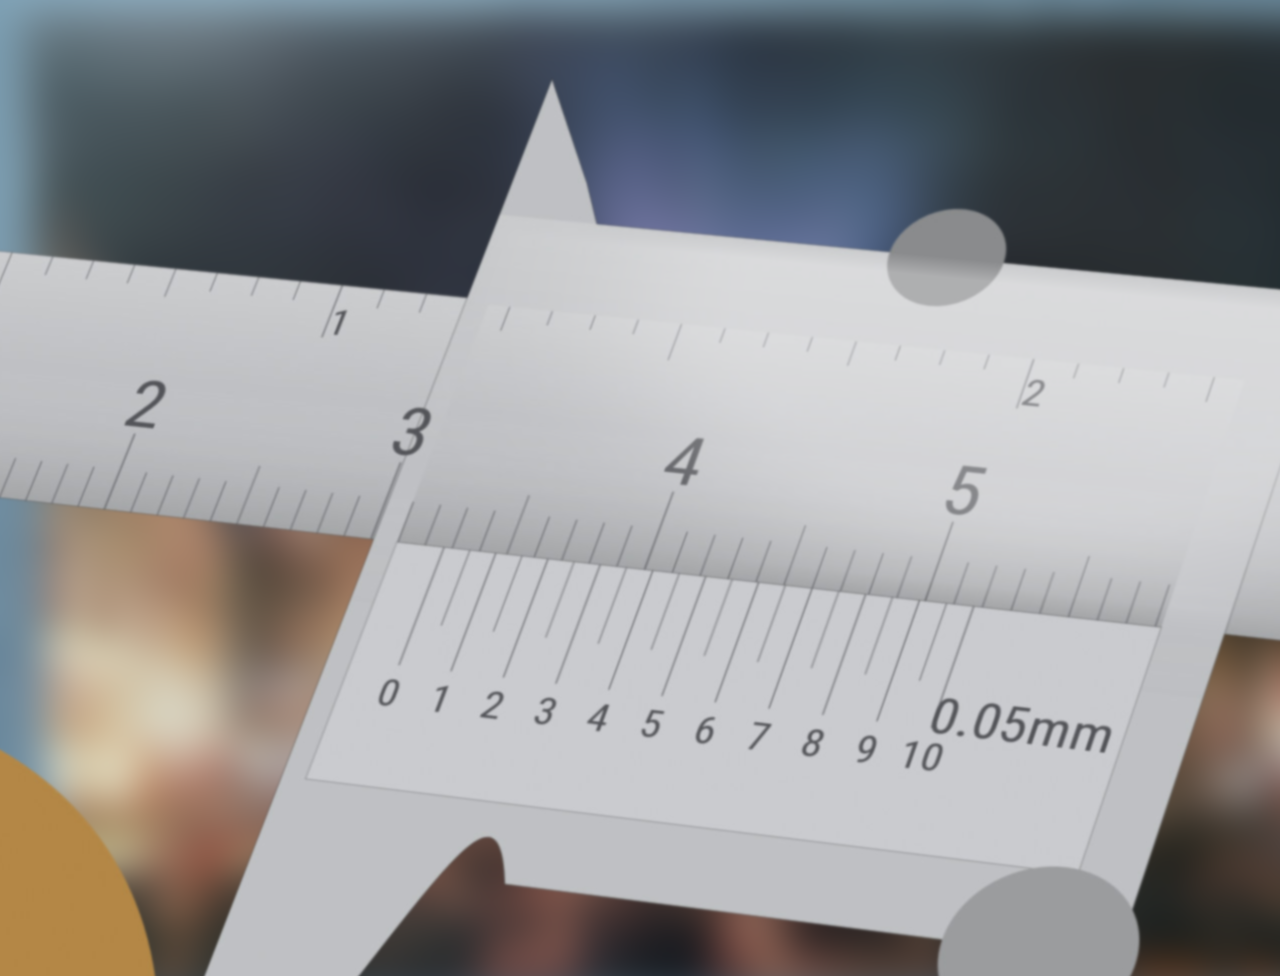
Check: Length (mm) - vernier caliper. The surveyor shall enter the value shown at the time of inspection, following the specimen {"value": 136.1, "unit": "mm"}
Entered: {"value": 32.7, "unit": "mm"}
